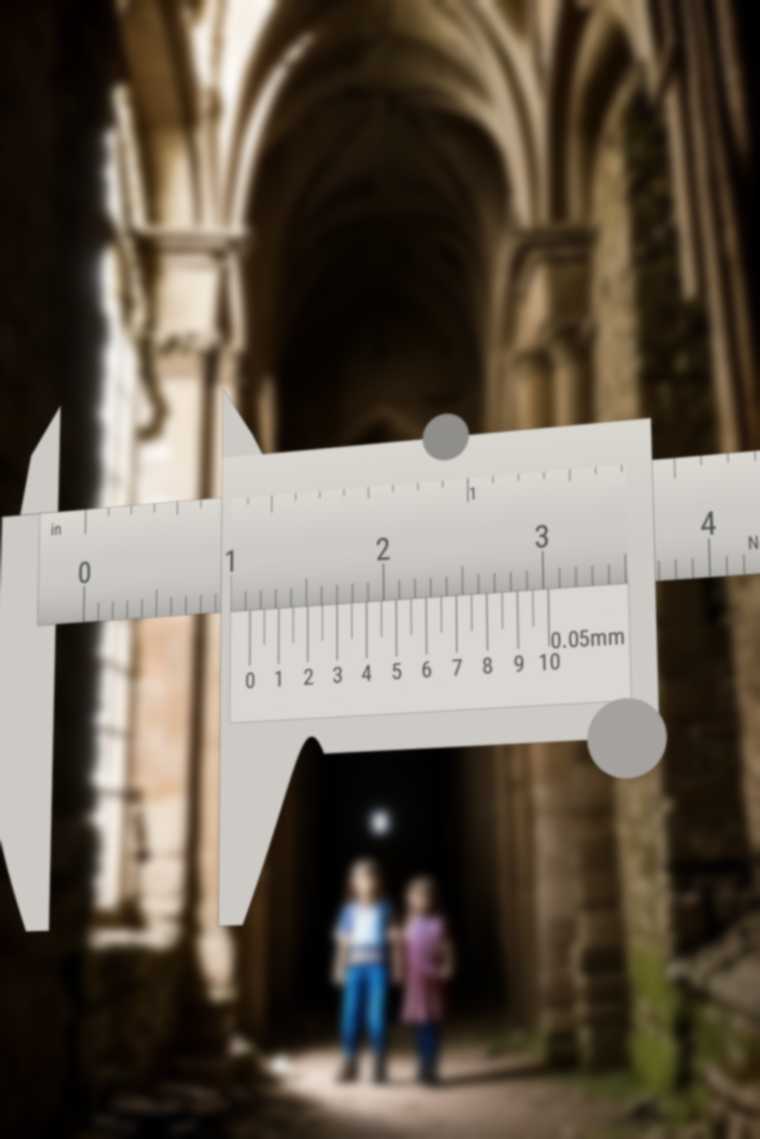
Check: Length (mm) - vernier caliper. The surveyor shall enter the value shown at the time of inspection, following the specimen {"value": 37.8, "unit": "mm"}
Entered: {"value": 11.3, "unit": "mm"}
